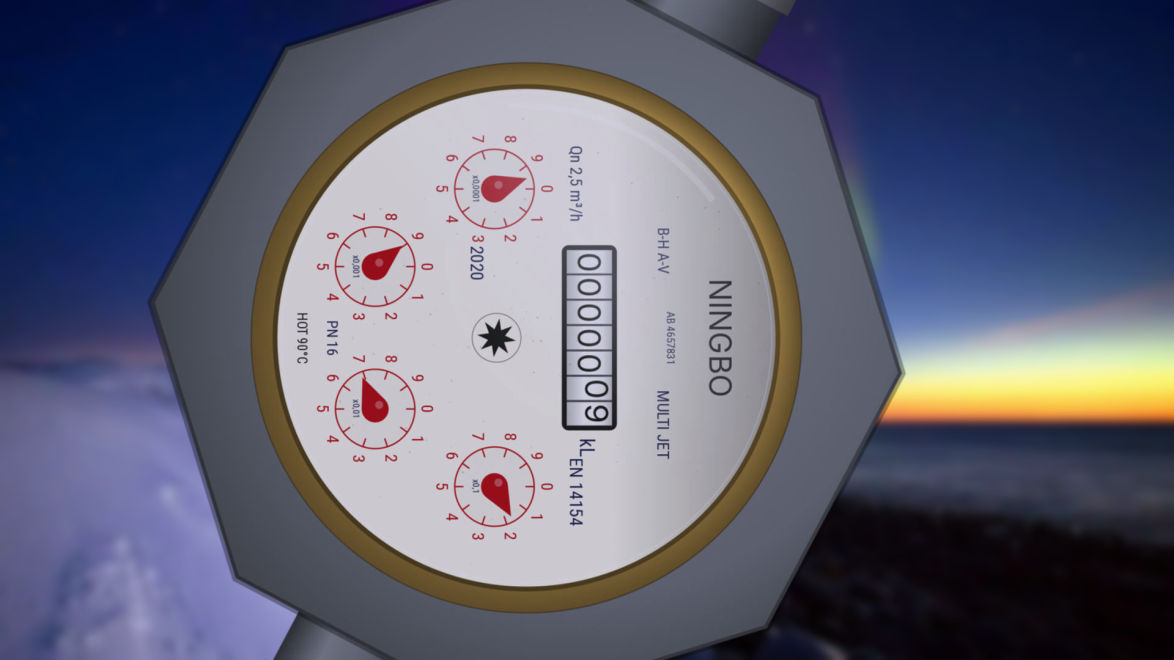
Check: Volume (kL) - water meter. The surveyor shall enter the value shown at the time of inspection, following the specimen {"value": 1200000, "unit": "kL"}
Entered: {"value": 9.1689, "unit": "kL"}
